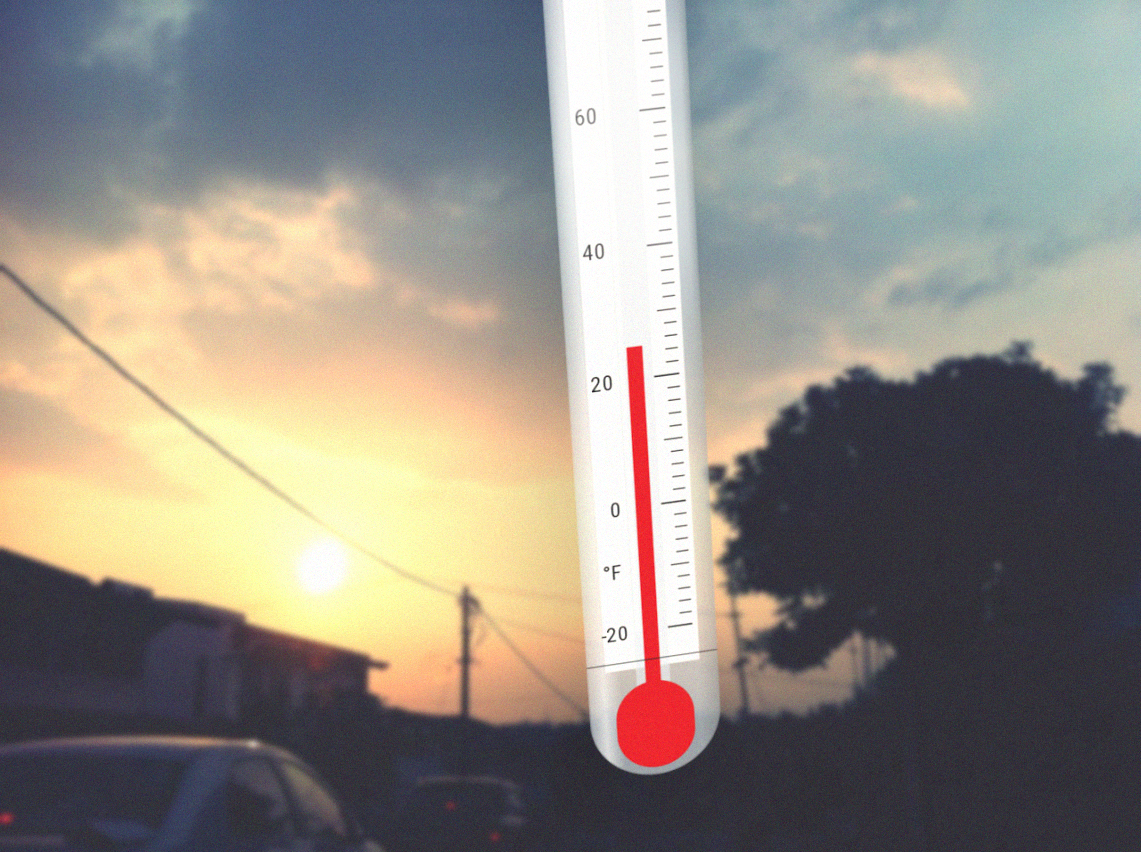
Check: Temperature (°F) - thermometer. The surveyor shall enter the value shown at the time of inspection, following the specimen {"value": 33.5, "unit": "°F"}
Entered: {"value": 25, "unit": "°F"}
